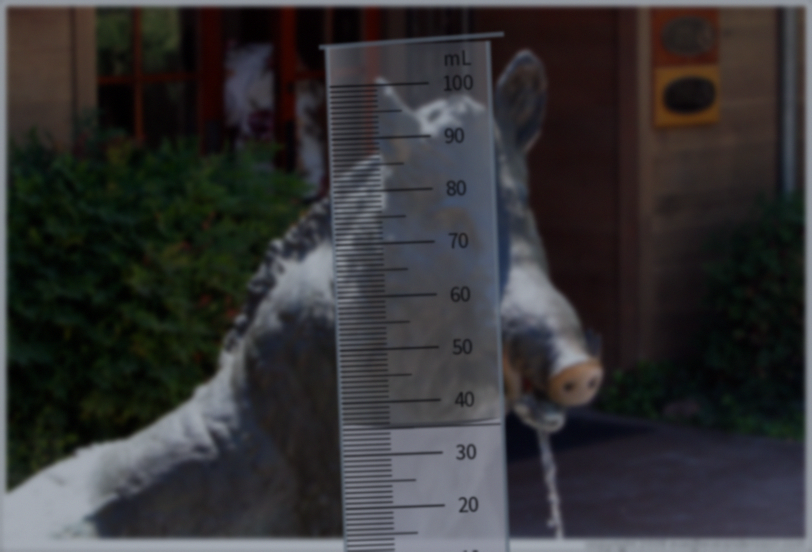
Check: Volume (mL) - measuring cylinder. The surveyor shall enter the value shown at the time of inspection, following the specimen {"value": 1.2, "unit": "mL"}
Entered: {"value": 35, "unit": "mL"}
